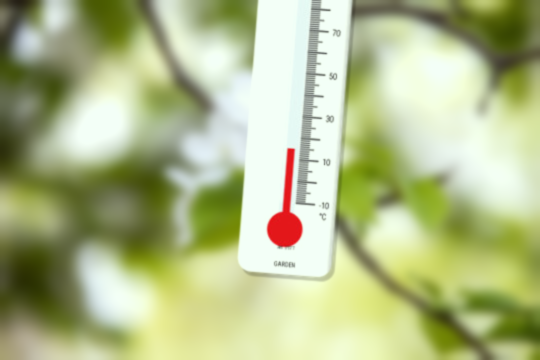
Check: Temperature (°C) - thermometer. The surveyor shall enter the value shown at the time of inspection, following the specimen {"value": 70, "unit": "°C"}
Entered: {"value": 15, "unit": "°C"}
